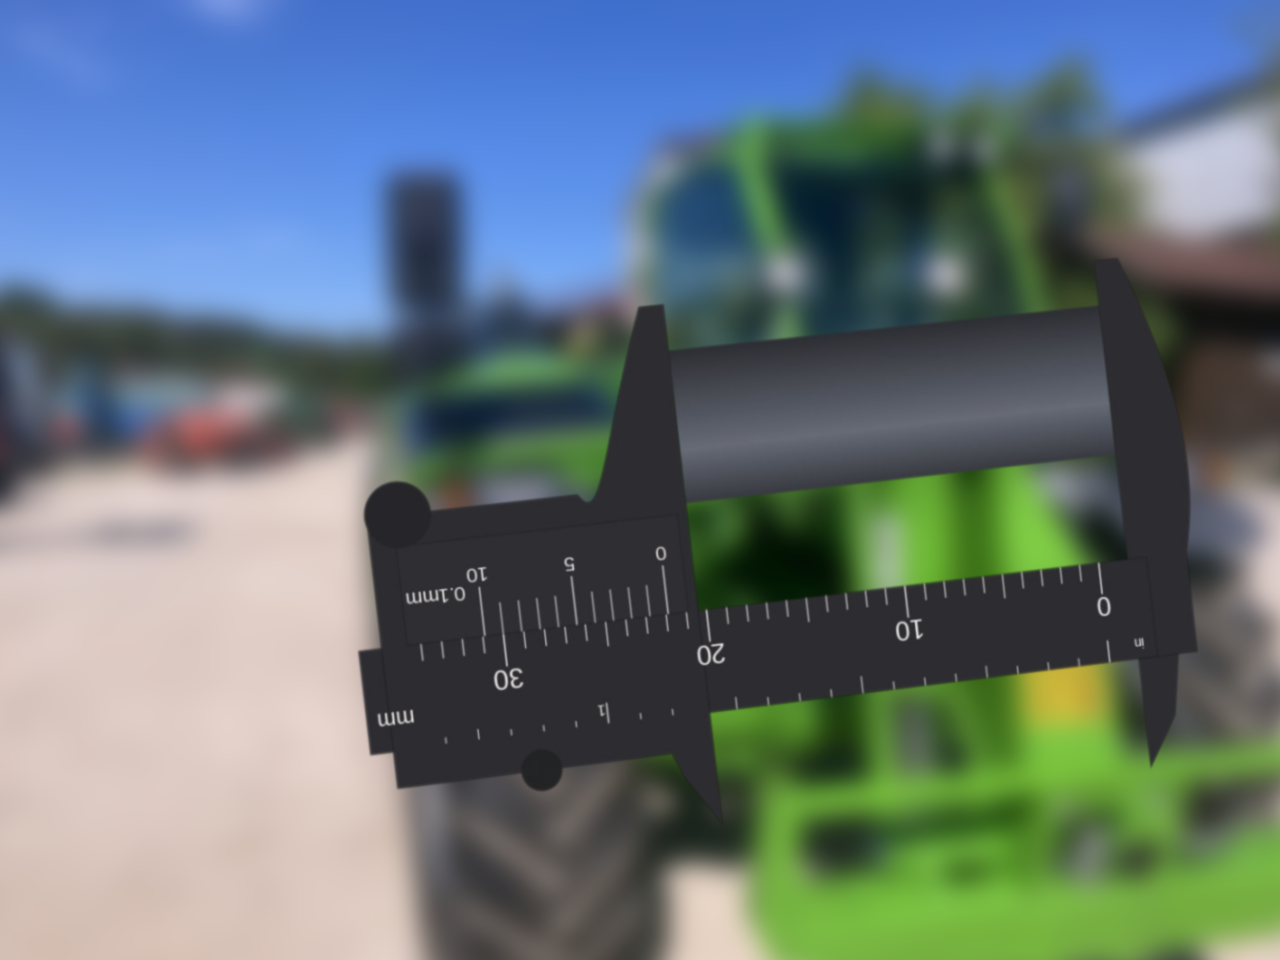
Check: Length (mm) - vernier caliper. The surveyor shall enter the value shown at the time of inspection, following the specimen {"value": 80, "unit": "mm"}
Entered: {"value": 21.9, "unit": "mm"}
